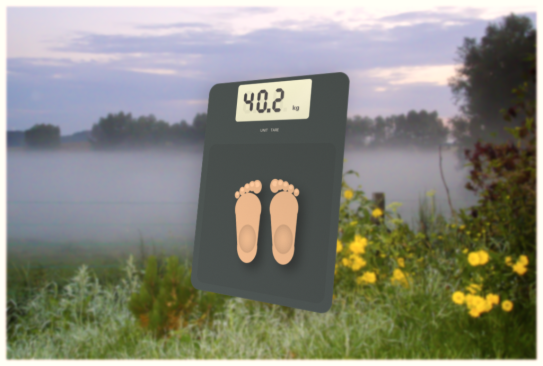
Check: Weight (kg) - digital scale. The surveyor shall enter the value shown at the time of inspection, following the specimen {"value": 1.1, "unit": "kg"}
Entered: {"value": 40.2, "unit": "kg"}
